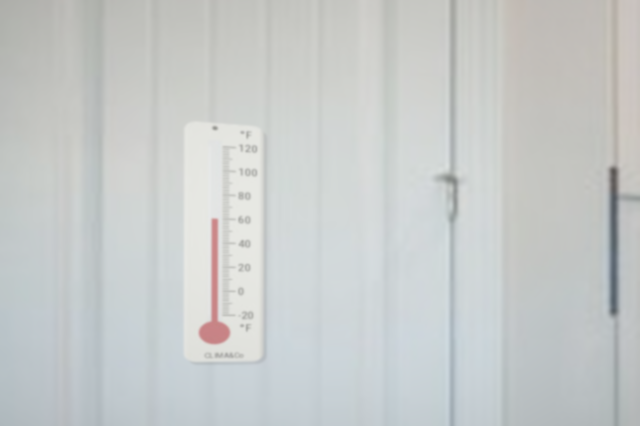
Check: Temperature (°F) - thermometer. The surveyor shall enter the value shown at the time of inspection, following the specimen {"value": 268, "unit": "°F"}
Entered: {"value": 60, "unit": "°F"}
